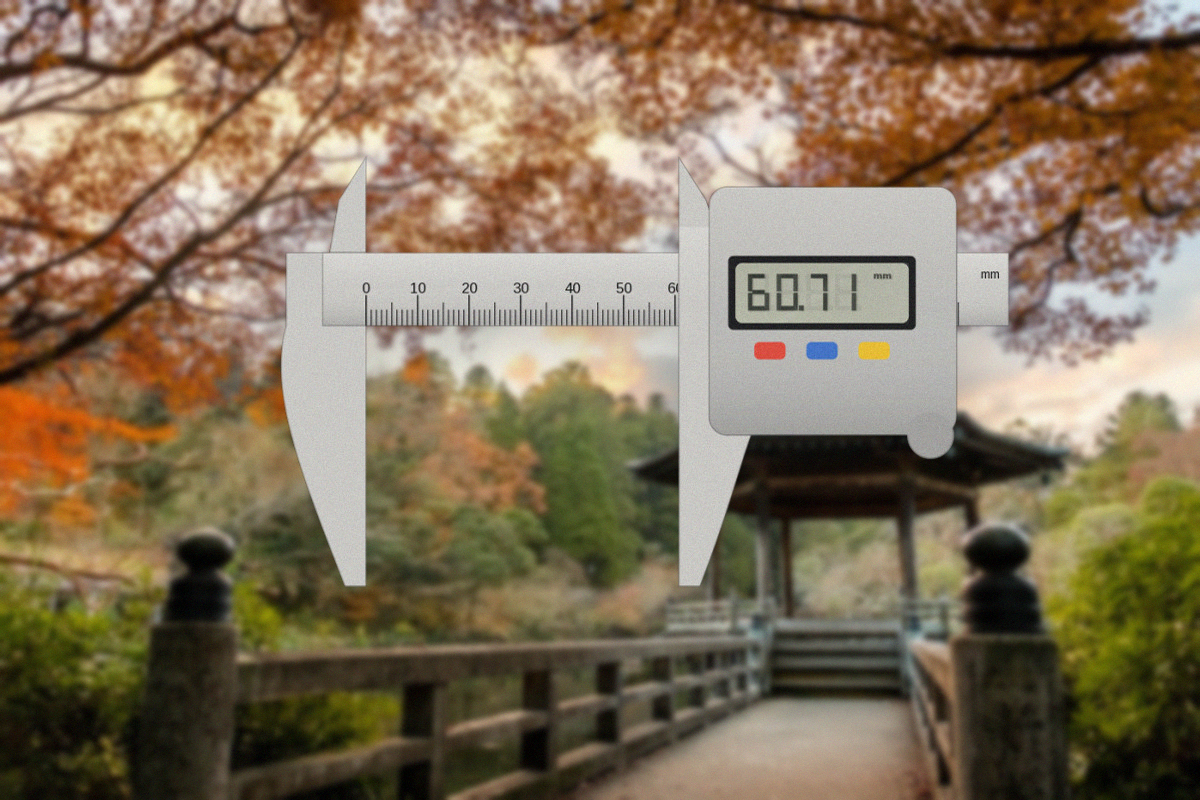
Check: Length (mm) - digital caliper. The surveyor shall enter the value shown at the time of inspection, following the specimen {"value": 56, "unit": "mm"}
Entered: {"value": 60.71, "unit": "mm"}
